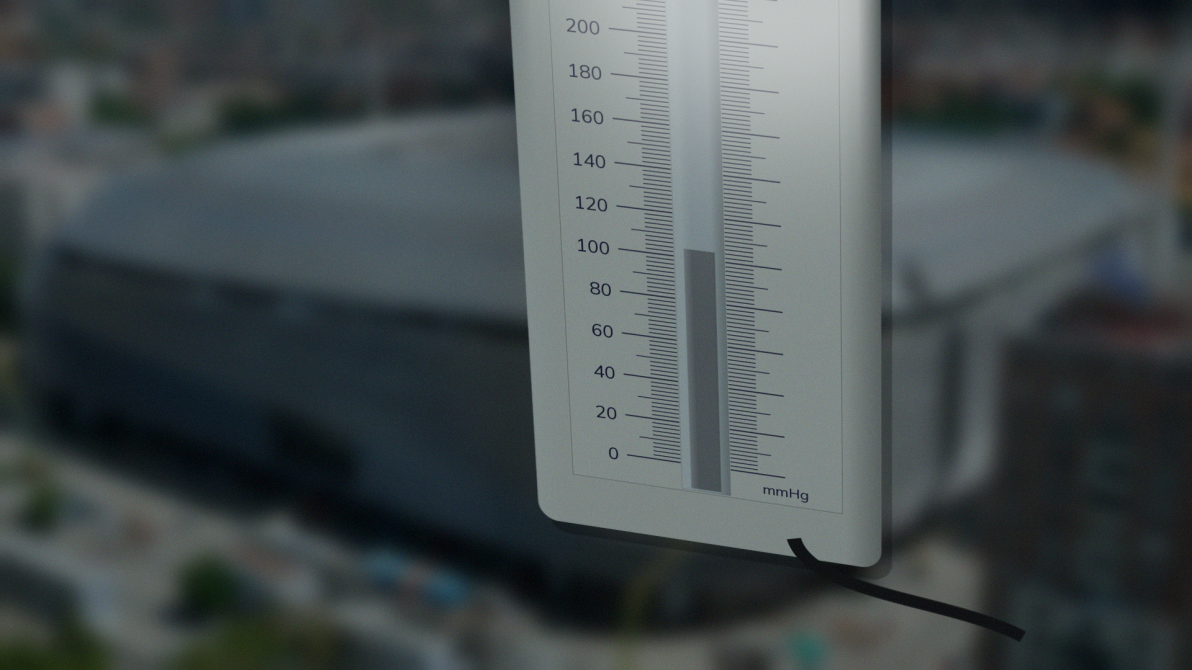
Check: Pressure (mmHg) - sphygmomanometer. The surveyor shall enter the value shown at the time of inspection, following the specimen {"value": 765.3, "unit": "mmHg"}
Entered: {"value": 104, "unit": "mmHg"}
